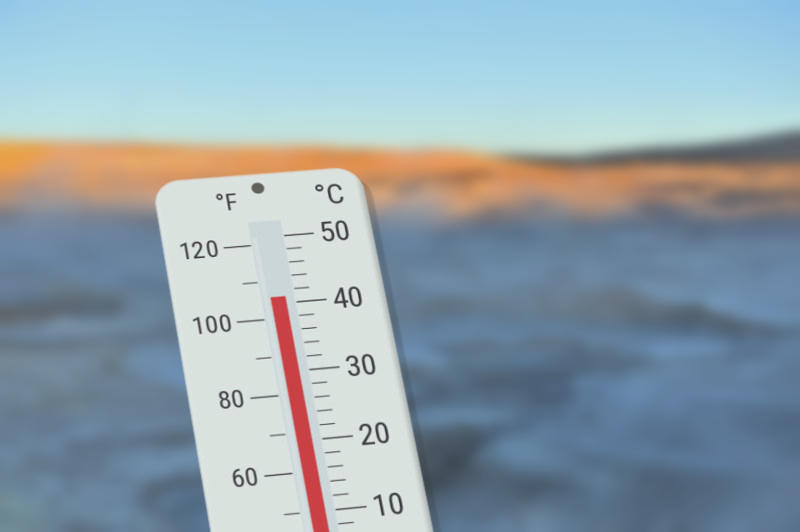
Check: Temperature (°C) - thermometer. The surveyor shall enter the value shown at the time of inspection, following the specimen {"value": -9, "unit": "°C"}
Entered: {"value": 41, "unit": "°C"}
